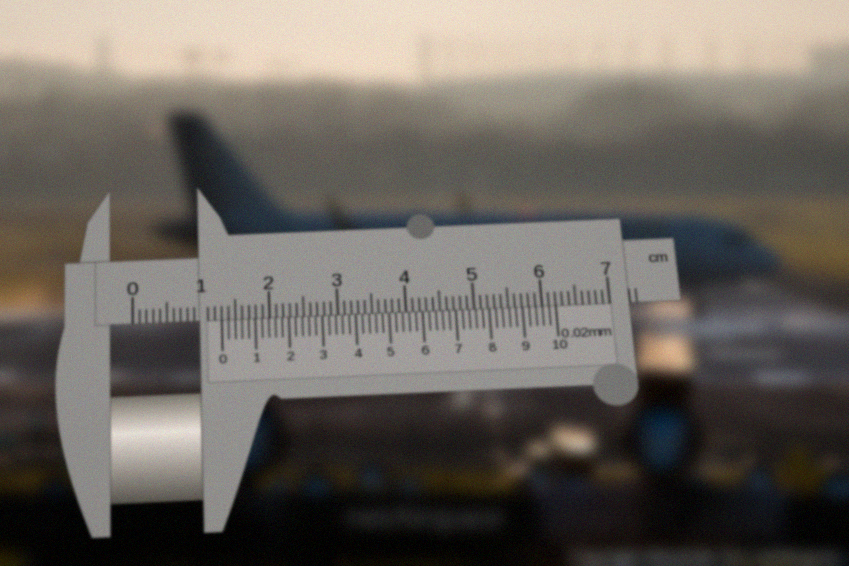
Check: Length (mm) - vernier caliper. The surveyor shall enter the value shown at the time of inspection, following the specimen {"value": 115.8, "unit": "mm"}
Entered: {"value": 13.0, "unit": "mm"}
